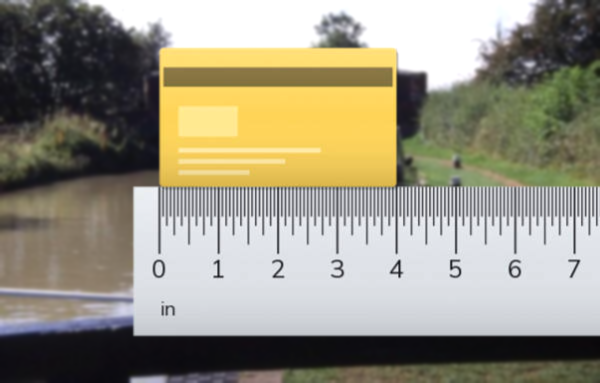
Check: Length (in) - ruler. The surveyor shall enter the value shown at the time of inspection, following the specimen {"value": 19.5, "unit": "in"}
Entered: {"value": 4, "unit": "in"}
